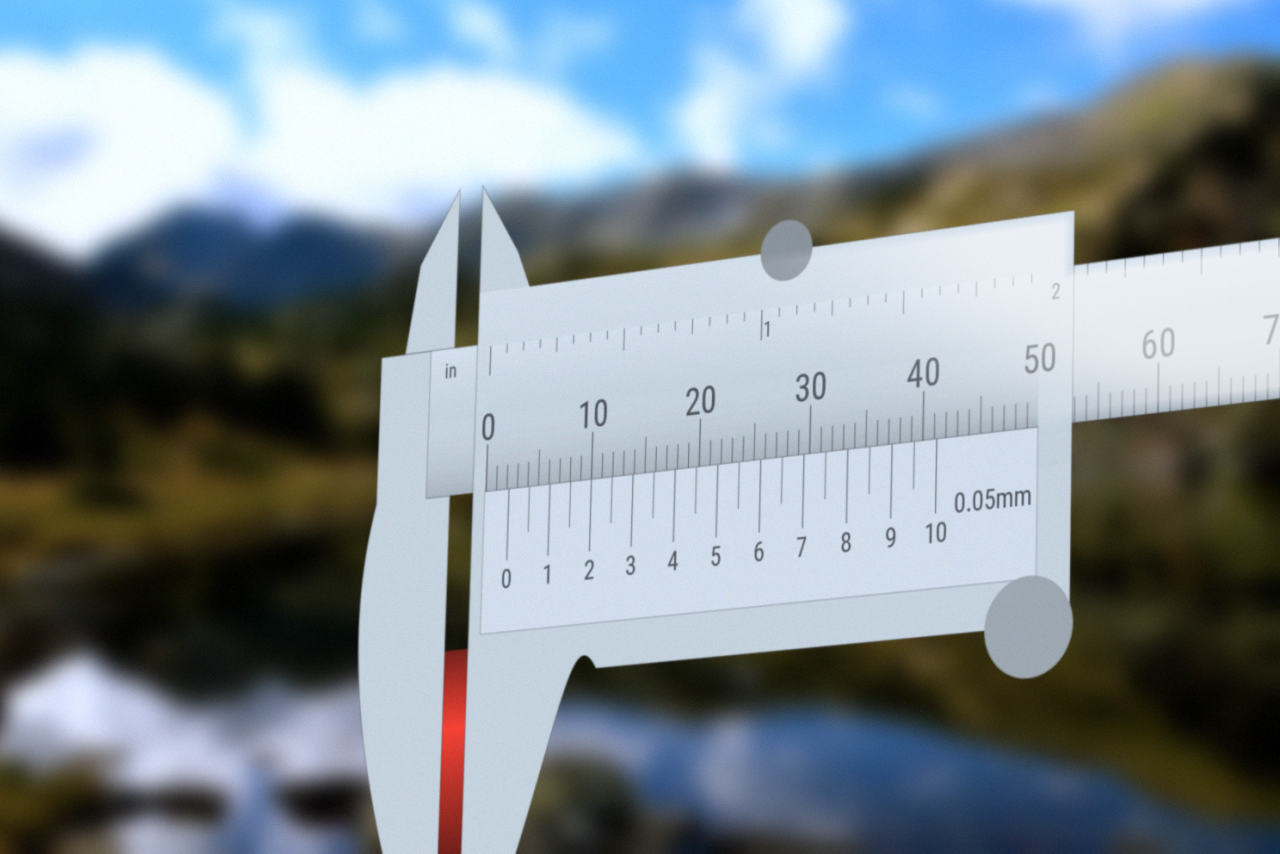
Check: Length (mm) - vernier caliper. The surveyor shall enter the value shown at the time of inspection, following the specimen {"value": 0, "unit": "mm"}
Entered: {"value": 2.2, "unit": "mm"}
